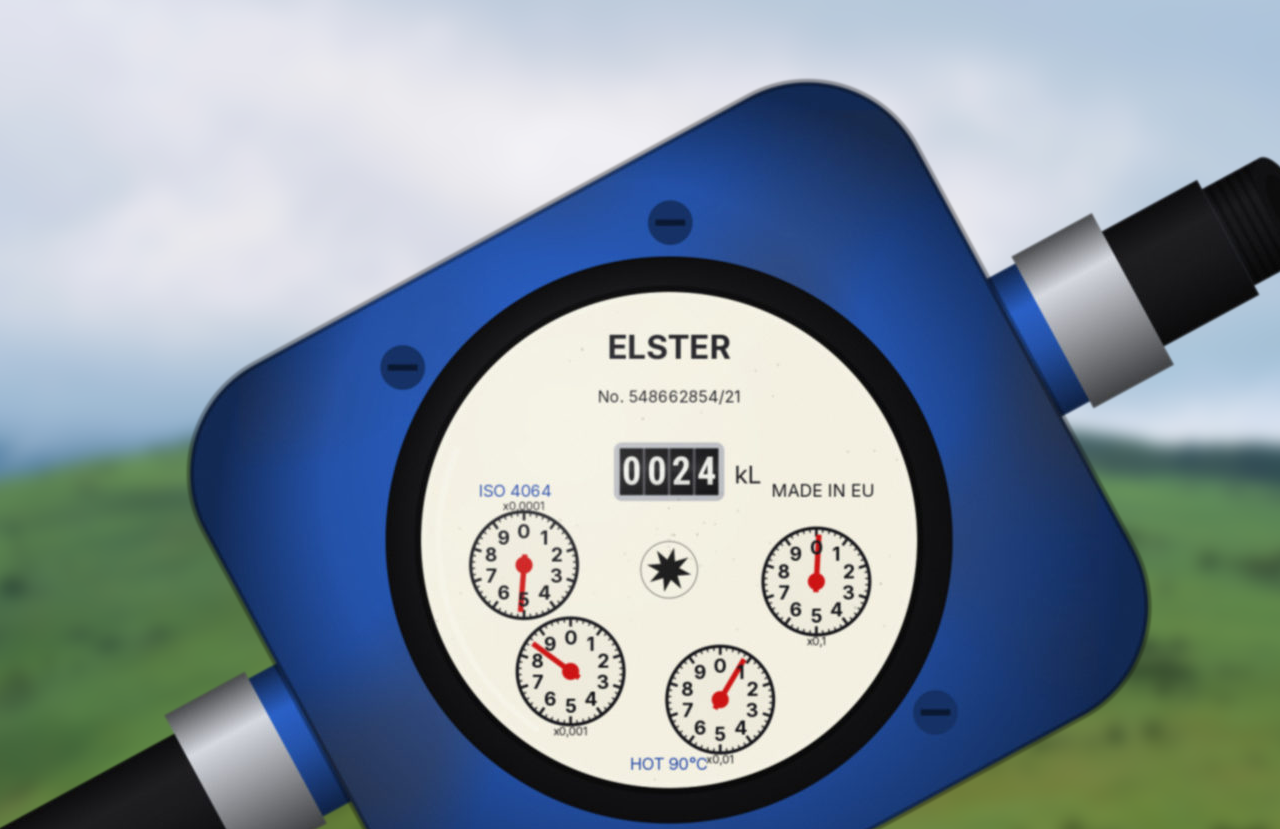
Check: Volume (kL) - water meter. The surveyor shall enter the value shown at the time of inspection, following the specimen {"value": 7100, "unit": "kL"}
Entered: {"value": 24.0085, "unit": "kL"}
